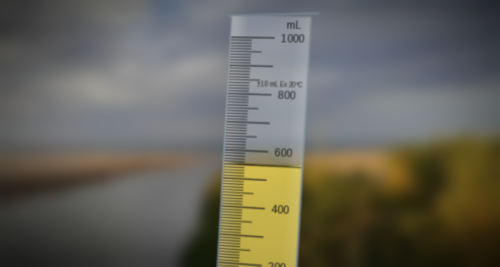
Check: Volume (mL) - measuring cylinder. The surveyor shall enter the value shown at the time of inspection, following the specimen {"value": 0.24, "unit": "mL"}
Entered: {"value": 550, "unit": "mL"}
